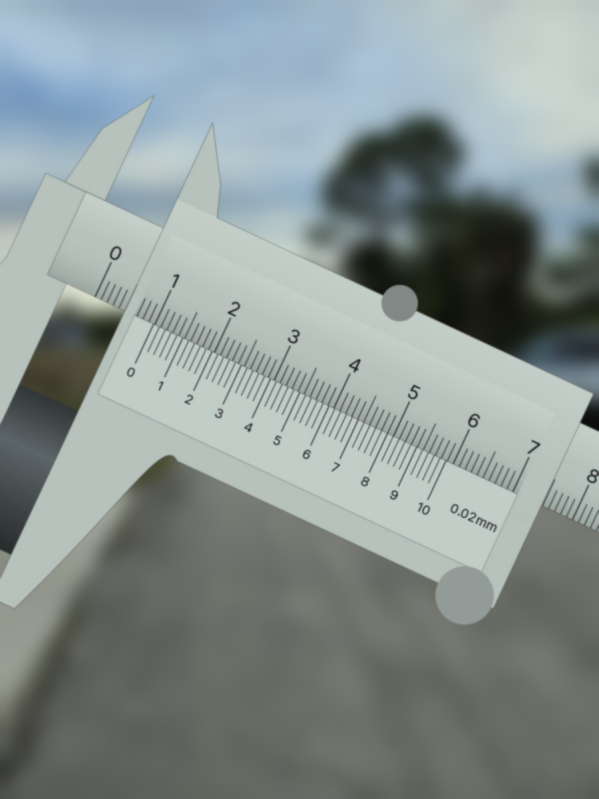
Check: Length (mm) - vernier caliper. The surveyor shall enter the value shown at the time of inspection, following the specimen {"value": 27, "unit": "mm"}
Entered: {"value": 9.8, "unit": "mm"}
